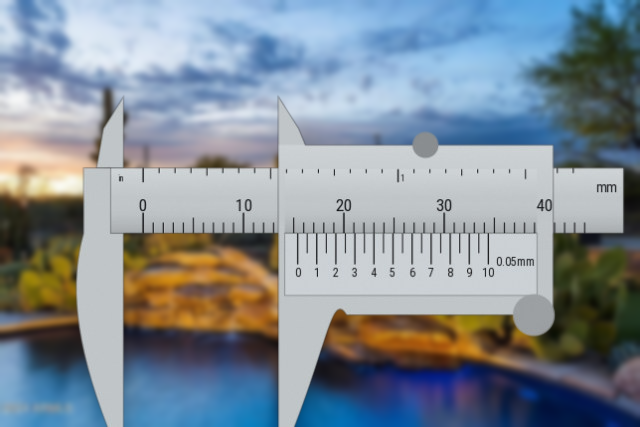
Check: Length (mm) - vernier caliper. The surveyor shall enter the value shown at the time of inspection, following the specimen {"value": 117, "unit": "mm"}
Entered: {"value": 15.4, "unit": "mm"}
